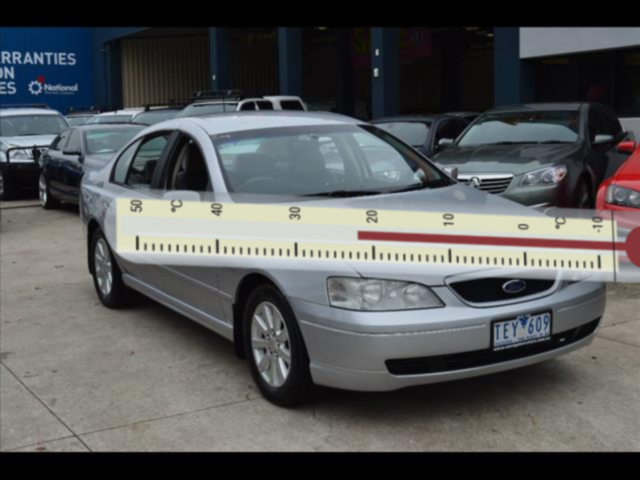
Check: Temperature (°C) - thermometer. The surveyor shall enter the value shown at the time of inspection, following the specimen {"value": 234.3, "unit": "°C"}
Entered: {"value": 22, "unit": "°C"}
